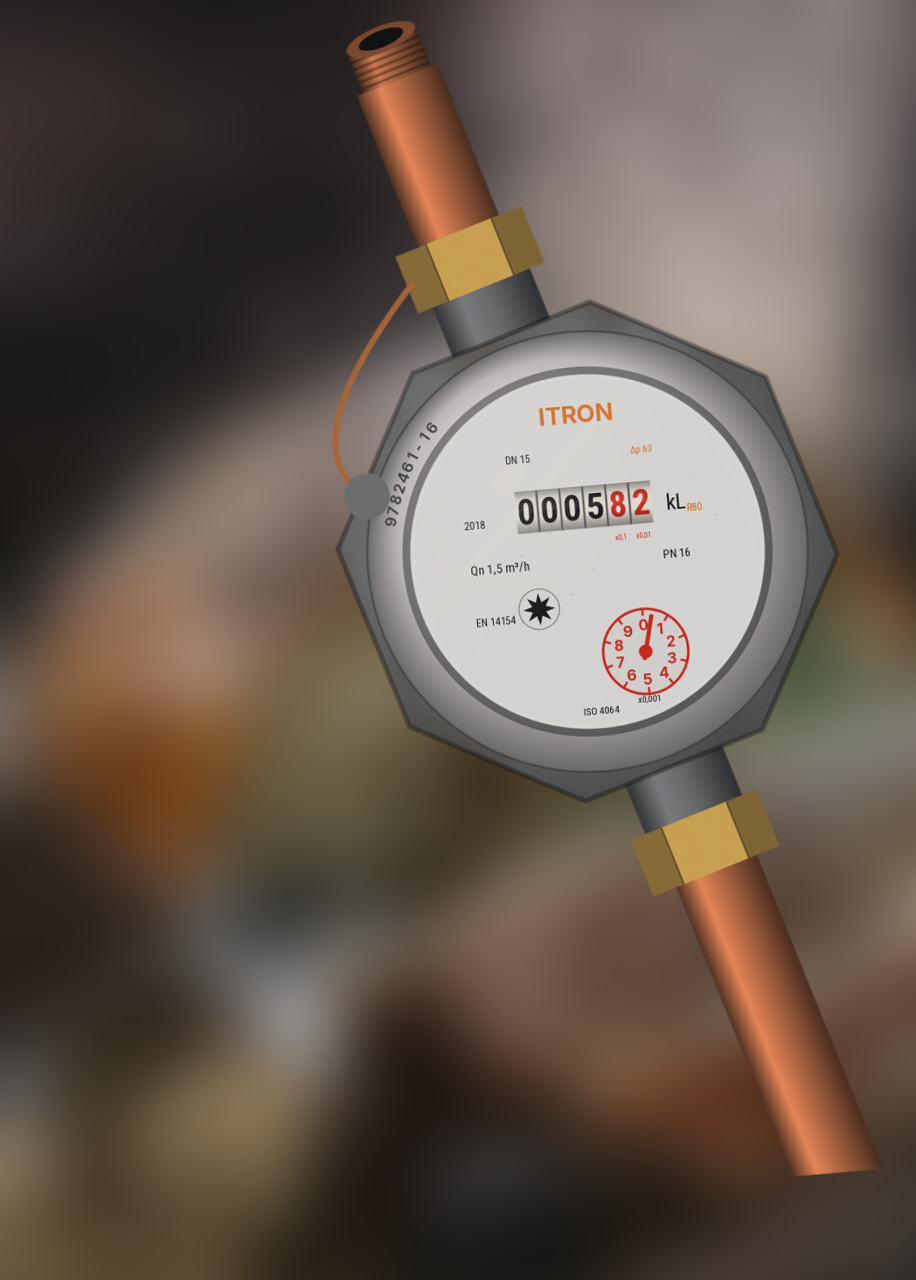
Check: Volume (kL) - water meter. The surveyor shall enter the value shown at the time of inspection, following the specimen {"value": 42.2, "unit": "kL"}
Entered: {"value": 5.820, "unit": "kL"}
